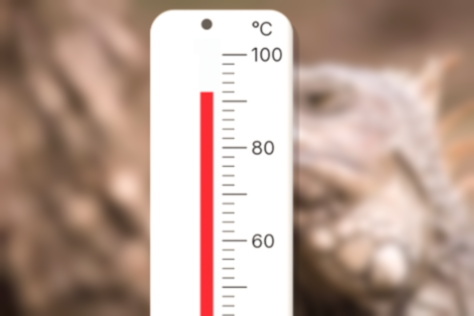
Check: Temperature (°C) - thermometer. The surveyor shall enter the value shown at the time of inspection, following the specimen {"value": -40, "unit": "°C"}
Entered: {"value": 92, "unit": "°C"}
